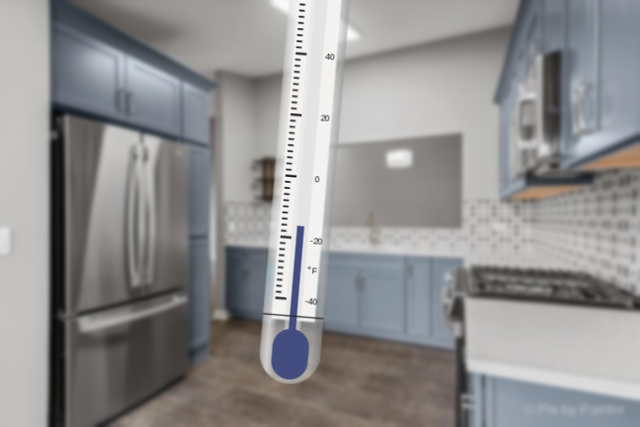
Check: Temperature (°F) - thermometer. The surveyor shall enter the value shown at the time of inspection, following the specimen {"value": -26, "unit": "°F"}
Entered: {"value": -16, "unit": "°F"}
